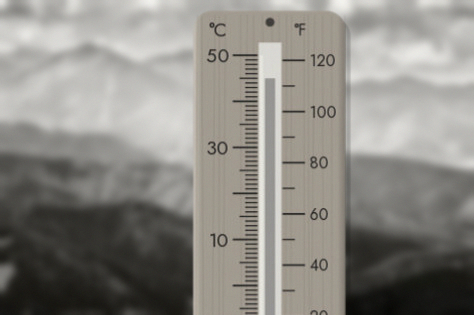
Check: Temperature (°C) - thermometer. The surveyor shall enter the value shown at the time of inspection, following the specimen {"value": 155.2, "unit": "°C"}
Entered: {"value": 45, "unit": "°C"}
